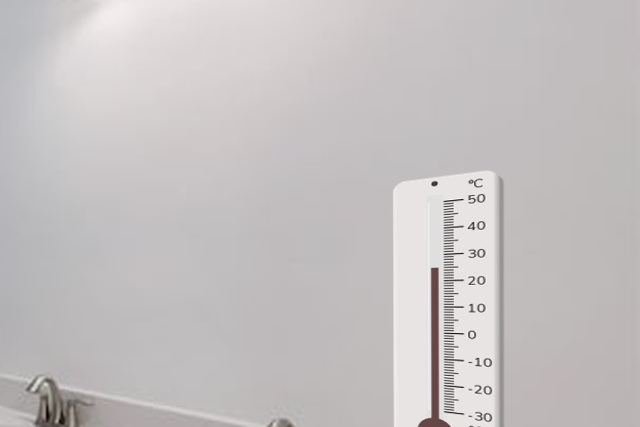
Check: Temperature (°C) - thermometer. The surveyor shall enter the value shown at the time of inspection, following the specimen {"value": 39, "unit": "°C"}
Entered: {"value": 25, "unit": "°C"}
